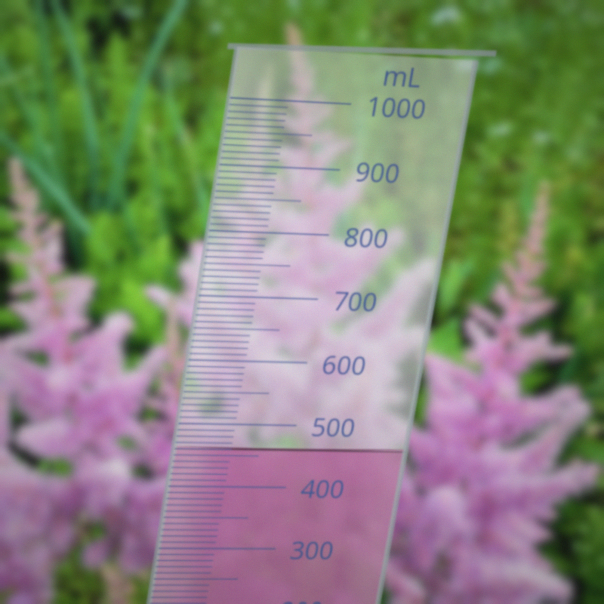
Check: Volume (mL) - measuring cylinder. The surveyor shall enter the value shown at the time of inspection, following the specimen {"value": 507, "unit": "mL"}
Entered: {"value": 460, "unit": "mL"}
